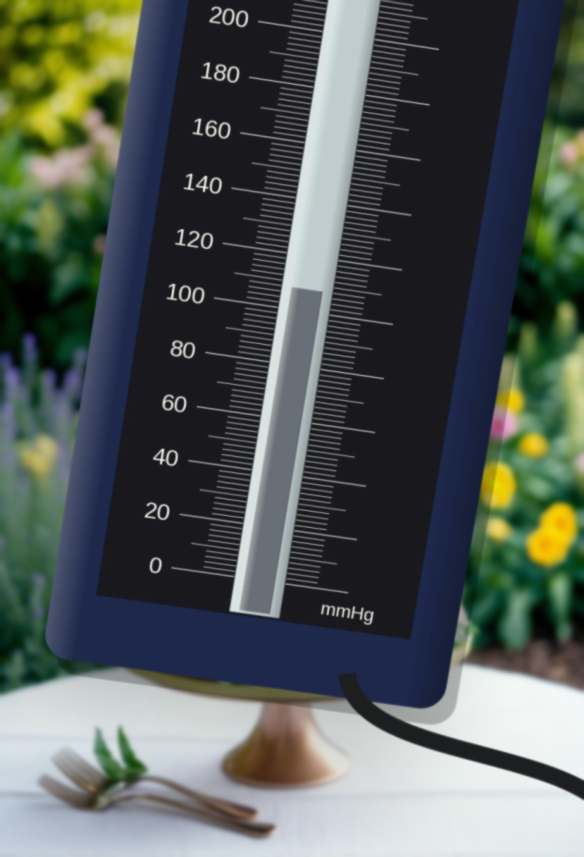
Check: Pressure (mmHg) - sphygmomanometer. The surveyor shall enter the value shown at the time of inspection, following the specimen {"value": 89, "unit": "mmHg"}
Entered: {"value": 108, "unit": "mmHg"}
